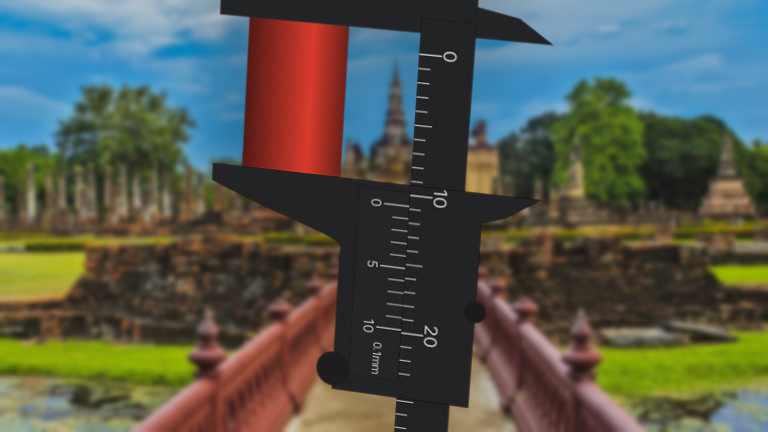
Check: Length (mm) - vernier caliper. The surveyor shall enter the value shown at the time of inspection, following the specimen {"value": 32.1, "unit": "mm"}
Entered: {"value": 10.8, "unit": "mm"}
